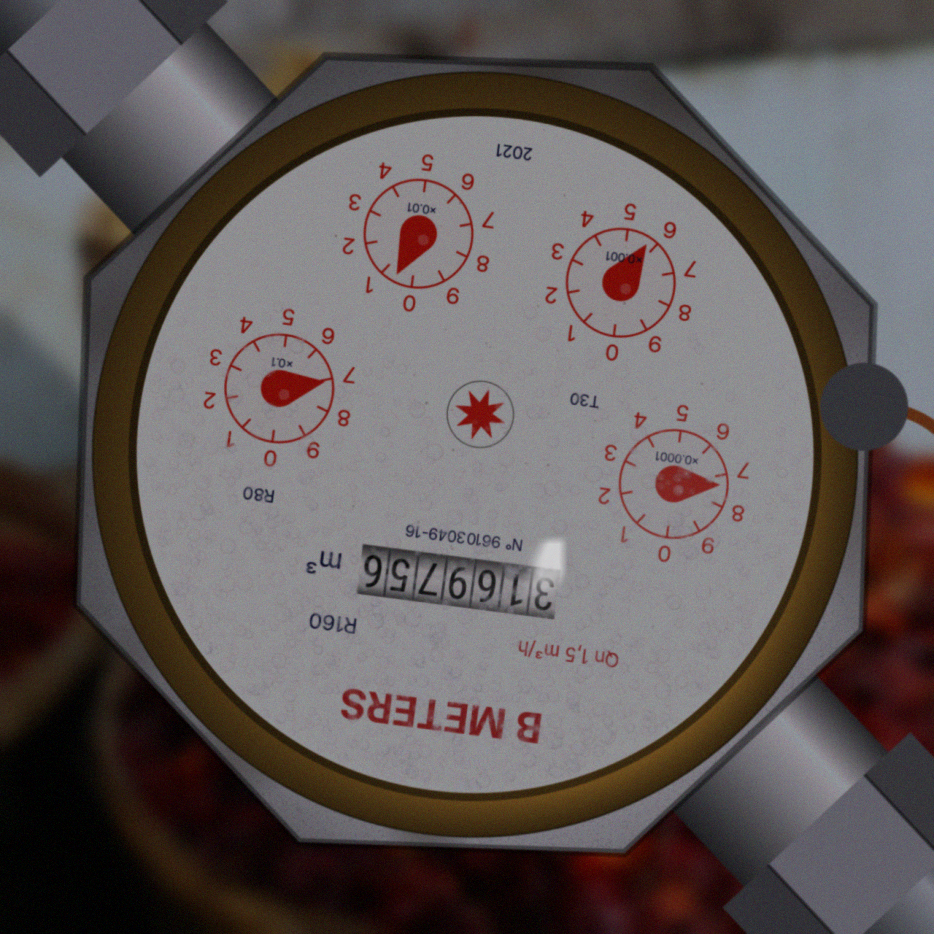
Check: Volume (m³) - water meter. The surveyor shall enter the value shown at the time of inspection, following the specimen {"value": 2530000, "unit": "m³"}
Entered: {"value": 3169756.7057, "unit": "m³"}
